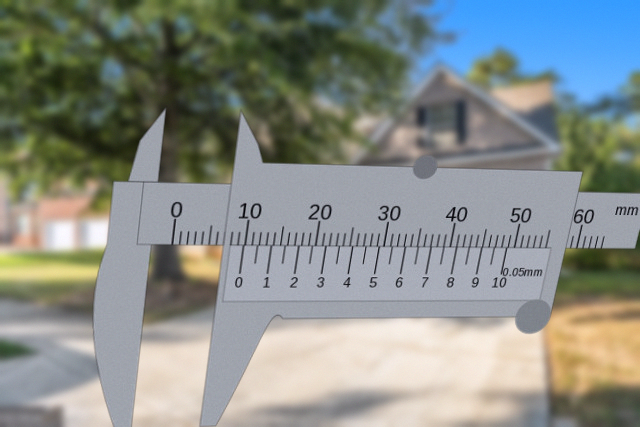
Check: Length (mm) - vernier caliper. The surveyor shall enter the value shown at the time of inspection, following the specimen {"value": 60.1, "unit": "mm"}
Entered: {"value": 9.8, "unit": "mm"}
